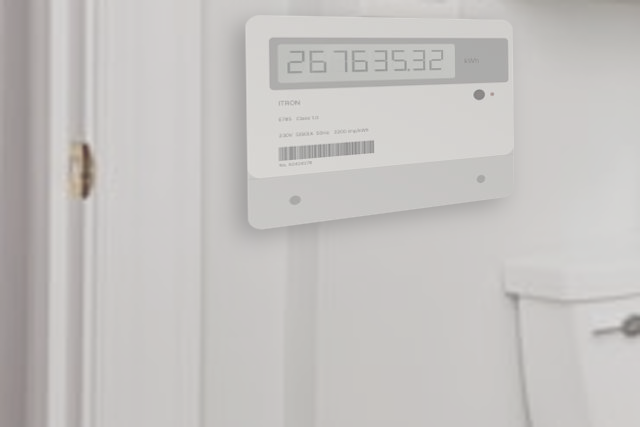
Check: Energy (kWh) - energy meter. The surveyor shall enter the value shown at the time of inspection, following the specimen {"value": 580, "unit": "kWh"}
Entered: {"value": 267635.32, "unit": "kWh"}
